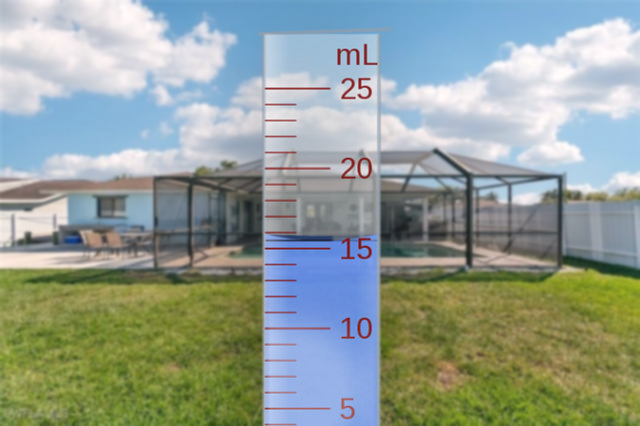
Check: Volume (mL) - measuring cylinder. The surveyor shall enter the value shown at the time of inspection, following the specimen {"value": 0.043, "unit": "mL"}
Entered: {"value": 15.5, "unit": "mL"}
